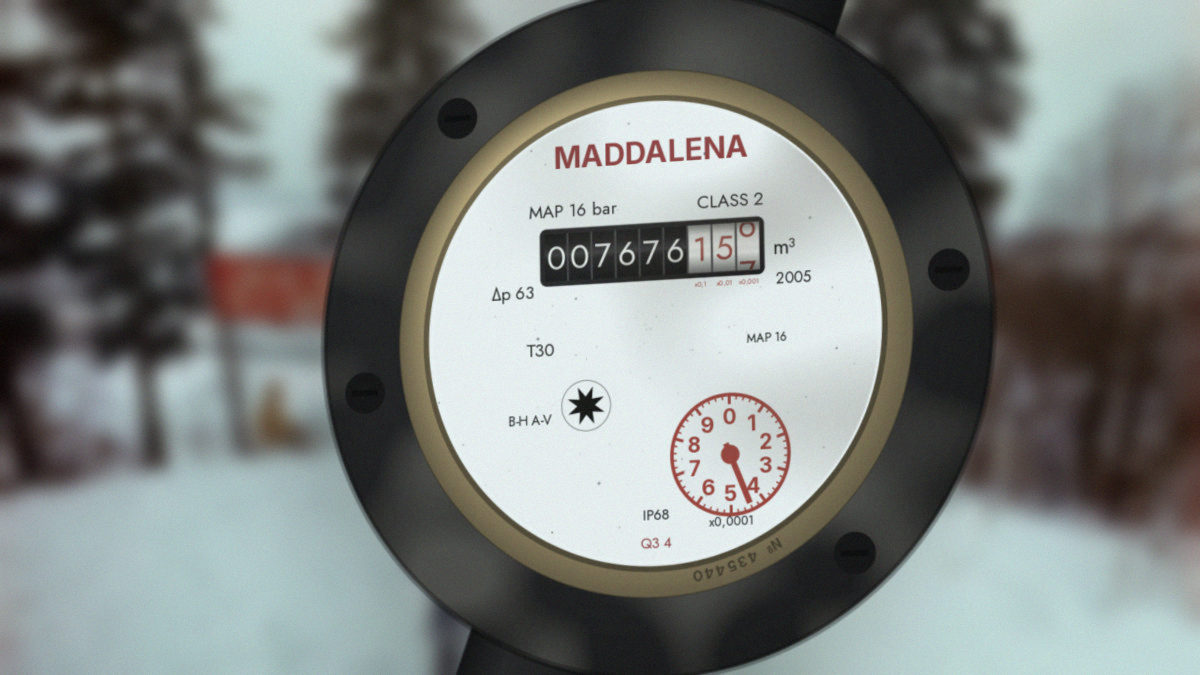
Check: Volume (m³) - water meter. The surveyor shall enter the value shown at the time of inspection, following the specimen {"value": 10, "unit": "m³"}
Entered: {"value": 7676.1564, "unit": "m³"}
